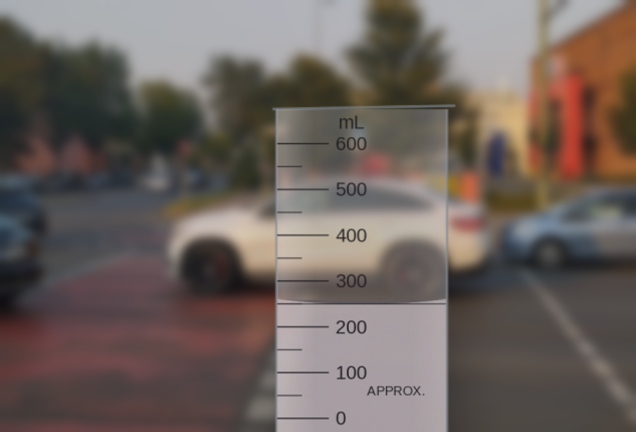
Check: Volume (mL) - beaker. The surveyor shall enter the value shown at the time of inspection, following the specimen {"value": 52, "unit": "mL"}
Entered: {"value": 250, "unit": "mL"}
